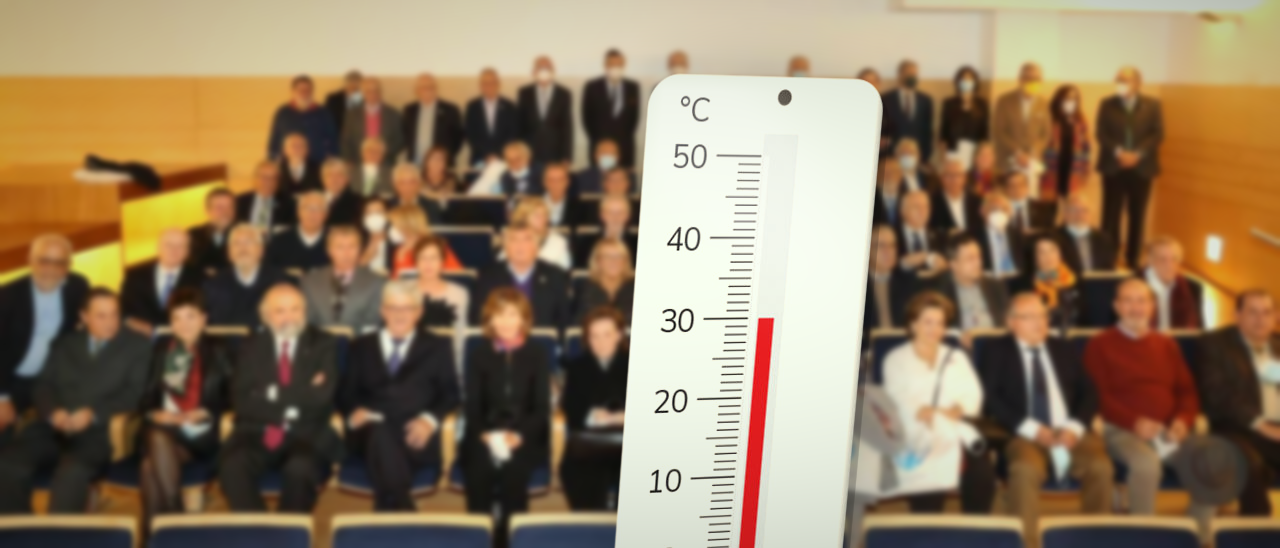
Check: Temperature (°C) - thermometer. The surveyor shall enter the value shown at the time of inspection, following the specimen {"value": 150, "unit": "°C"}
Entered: {"value": 30, "unit": "°C"}
